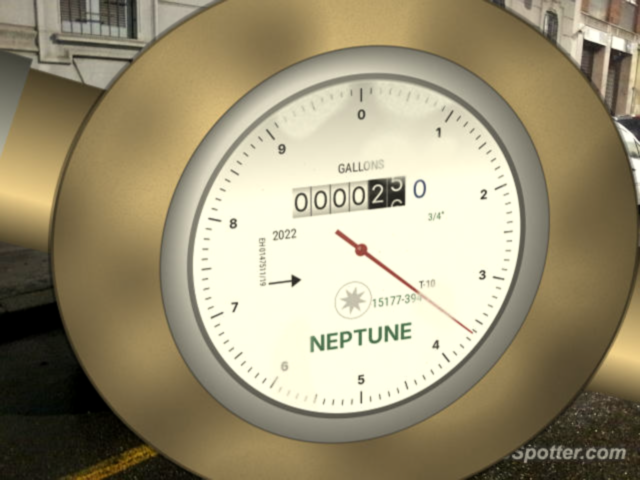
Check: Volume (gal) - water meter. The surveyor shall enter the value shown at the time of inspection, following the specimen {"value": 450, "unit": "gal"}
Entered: {"value": 253.6, "unit": "gal"}
